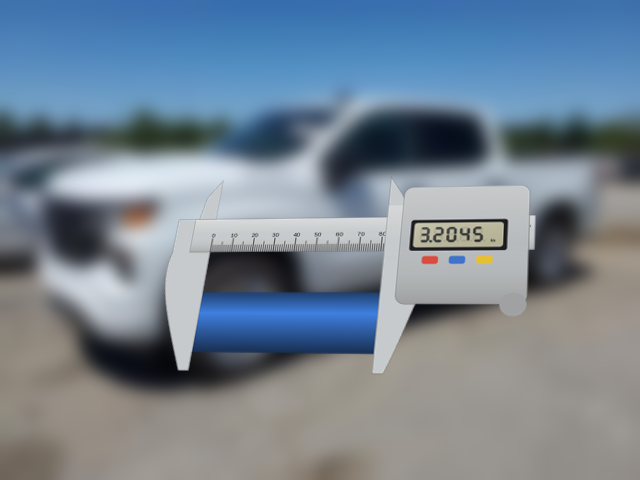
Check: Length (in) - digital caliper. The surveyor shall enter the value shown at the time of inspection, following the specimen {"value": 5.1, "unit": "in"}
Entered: {"value": 3.2045, "unit": "in"}
